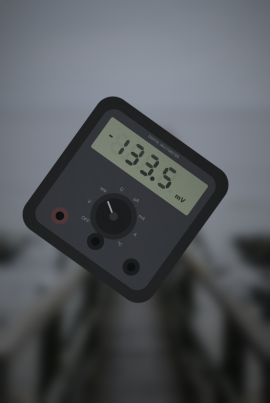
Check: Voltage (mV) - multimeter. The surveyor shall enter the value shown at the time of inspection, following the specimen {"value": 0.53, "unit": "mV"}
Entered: {"value": -133.5, "unit": "mV"}
